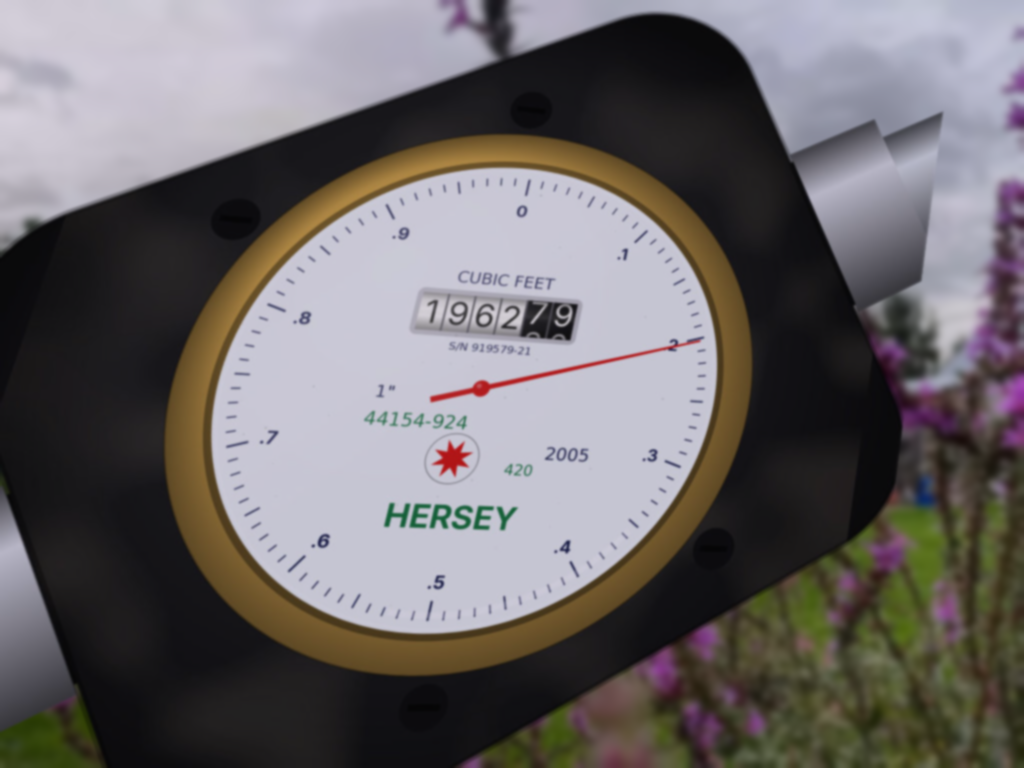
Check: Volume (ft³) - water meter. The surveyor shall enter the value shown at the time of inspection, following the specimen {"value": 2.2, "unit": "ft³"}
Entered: {"value": 196279.20, "unit": "ft³"}
